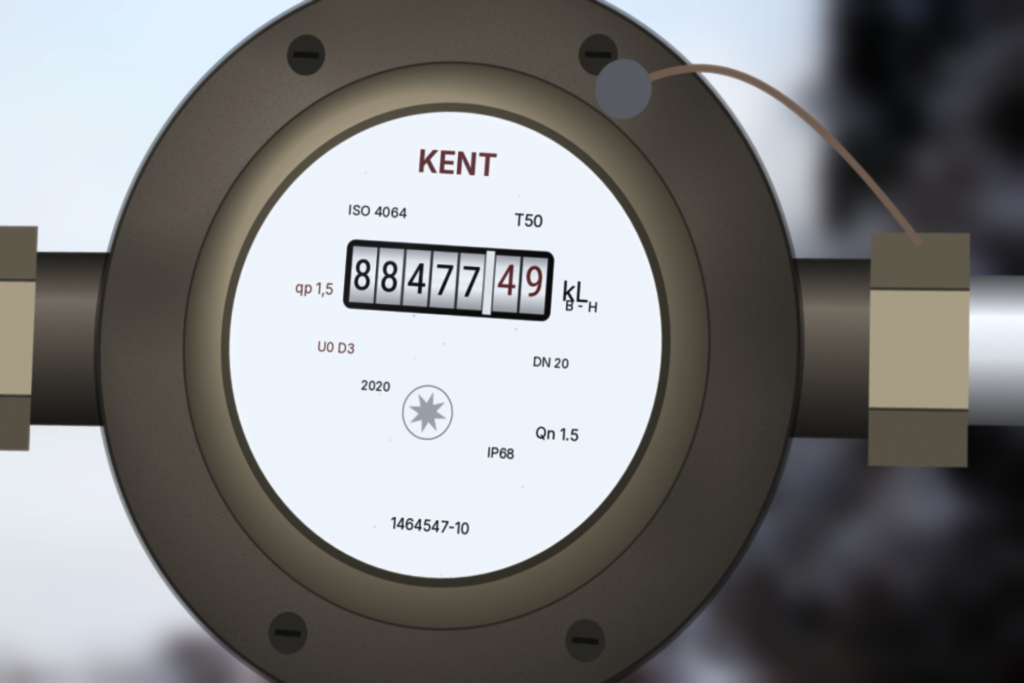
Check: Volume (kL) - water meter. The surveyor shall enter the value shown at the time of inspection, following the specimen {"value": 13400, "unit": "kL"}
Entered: {"value": 88477.49, "unit": "kL"}
